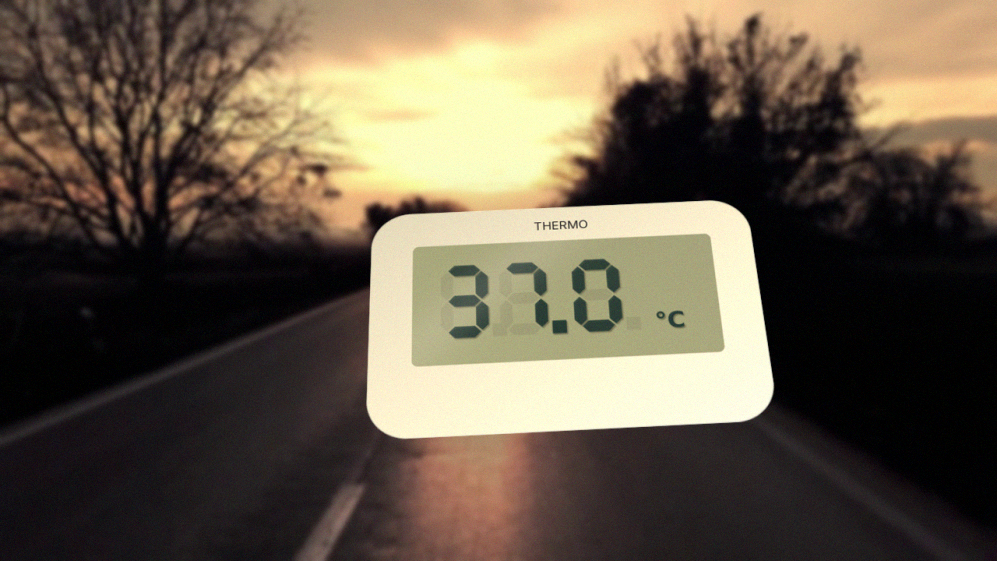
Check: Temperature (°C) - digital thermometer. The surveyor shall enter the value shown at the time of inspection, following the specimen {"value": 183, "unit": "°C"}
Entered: {"value": 37.0, "unit": "°C"}
